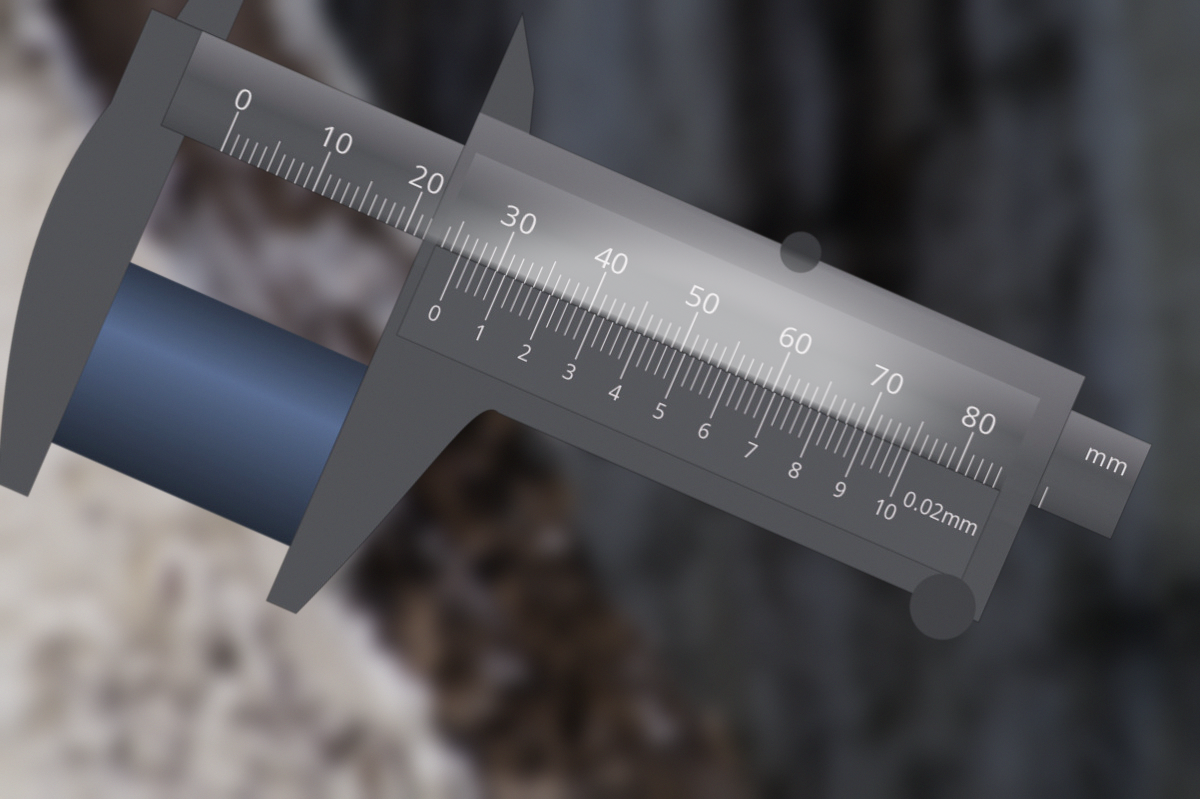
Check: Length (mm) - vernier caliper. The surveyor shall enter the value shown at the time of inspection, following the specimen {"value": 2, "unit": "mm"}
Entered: {"value": 26.0, "unit": "mm"}
